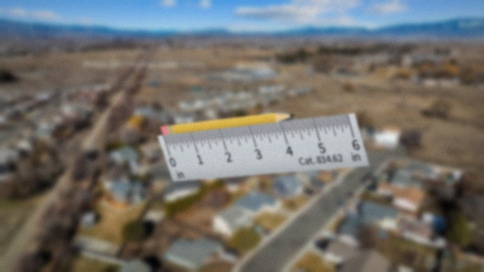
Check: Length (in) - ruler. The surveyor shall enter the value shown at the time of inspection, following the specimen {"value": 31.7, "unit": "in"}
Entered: {"value": 4.5, "unit": "in"}
